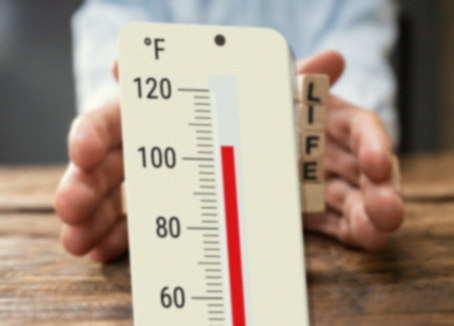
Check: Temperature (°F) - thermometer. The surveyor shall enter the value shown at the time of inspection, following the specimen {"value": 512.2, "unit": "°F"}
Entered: {"value": 104, "unit": "°F"}
